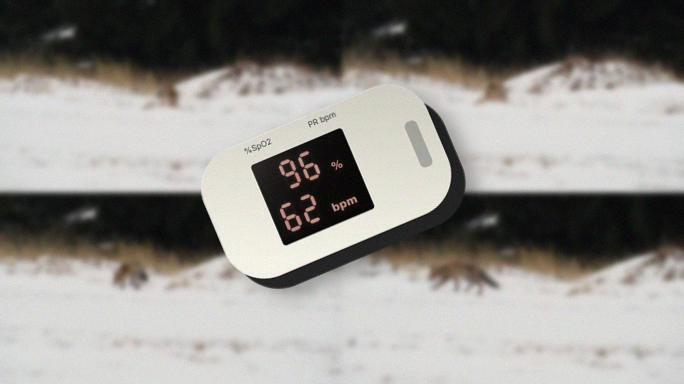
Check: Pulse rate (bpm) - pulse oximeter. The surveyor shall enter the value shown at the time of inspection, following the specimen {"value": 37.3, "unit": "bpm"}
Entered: {"value": 62, "unit": "bpm"}
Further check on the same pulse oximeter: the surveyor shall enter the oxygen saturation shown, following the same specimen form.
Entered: {"value": 96, "unit": "%"}
